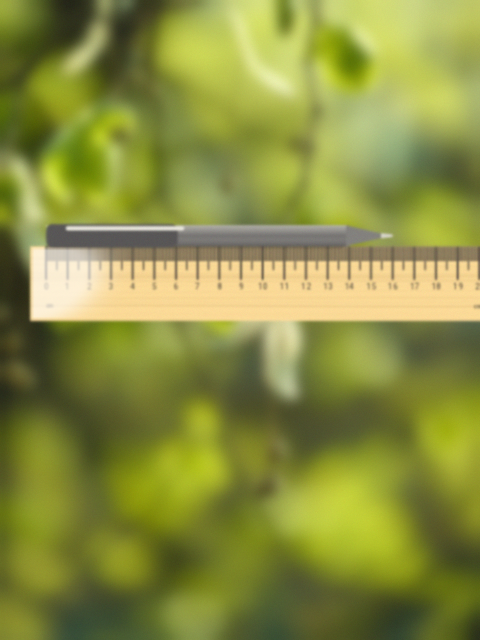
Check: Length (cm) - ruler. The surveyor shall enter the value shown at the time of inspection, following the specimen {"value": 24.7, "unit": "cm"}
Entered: {"value": 16, "unit": "cm"}
